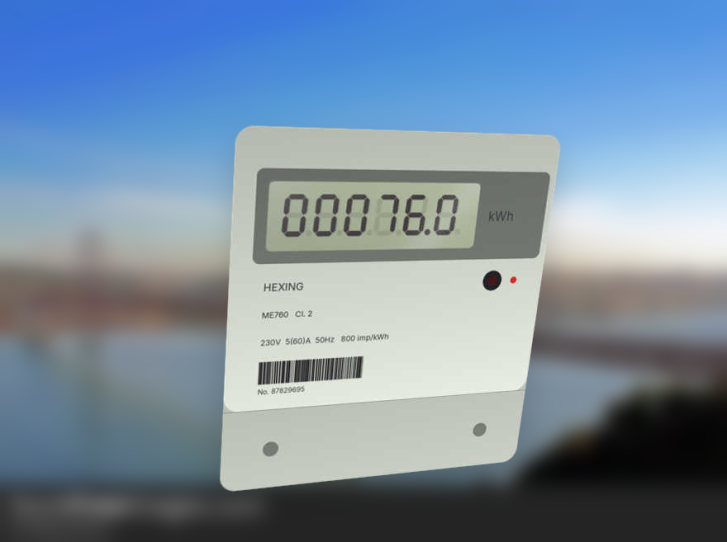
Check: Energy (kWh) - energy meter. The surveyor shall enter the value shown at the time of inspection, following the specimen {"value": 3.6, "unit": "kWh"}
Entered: {"value": 76.0, "unit": "kWh"}
